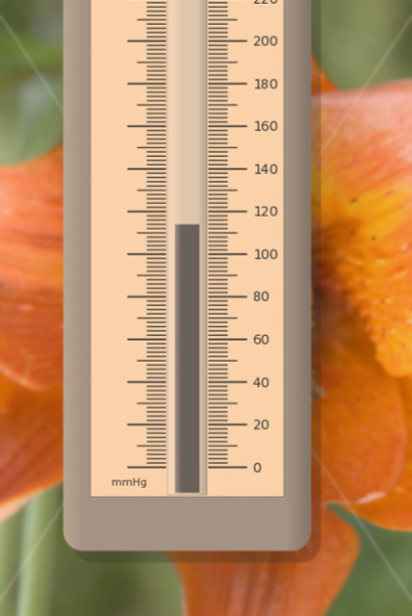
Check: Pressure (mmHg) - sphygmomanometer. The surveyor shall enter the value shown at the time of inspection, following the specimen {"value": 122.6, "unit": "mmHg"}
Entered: {"value": 114, "unit": "mmHg"}
